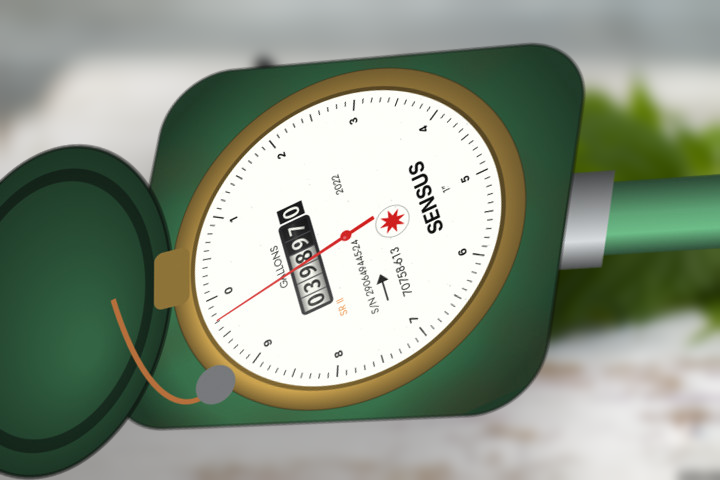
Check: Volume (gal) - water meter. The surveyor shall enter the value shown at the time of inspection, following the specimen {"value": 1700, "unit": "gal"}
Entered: {"value": 398969.7, "unit": "gal"}
